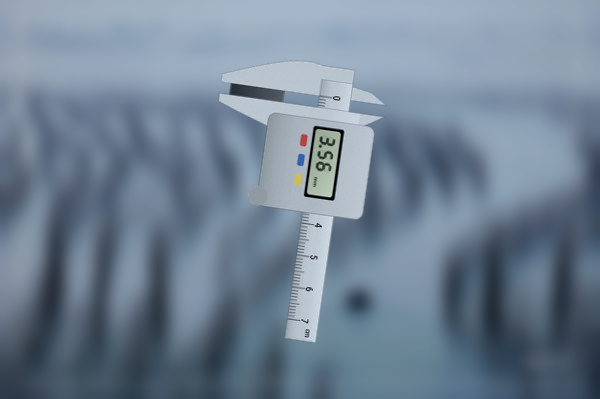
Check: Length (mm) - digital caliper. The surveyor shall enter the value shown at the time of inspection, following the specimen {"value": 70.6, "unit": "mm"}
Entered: {"value": 3.56, "unit": "mm"}
